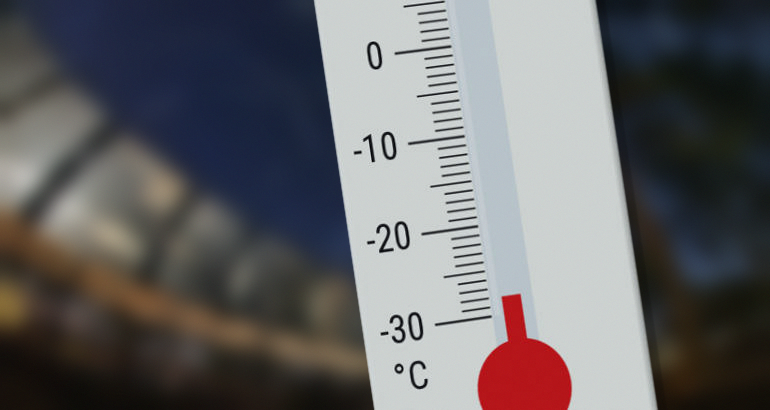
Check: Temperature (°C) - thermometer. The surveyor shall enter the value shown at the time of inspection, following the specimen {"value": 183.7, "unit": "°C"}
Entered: {"value": -28, "unit": "°C"}
